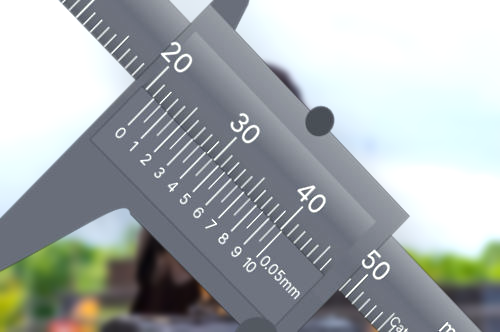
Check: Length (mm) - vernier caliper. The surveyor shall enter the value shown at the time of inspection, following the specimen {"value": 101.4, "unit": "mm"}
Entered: {"value": 21.2, "unit": "mm"}
